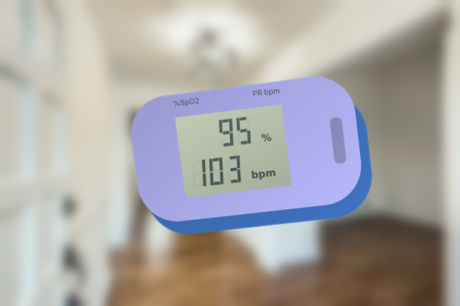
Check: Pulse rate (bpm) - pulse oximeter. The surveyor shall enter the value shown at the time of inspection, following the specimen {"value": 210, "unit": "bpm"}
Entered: {"value": 103, "unit": "bpm"}
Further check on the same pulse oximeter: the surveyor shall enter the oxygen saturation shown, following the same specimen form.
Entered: {"value": 95, "unit": "%"}
